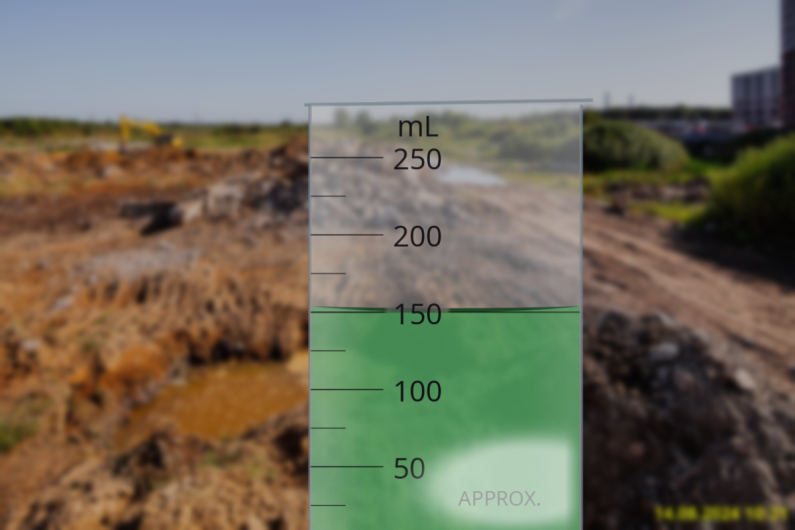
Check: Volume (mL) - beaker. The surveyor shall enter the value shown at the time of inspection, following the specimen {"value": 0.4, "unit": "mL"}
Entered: {"value": 150, "unit": "mL"}
